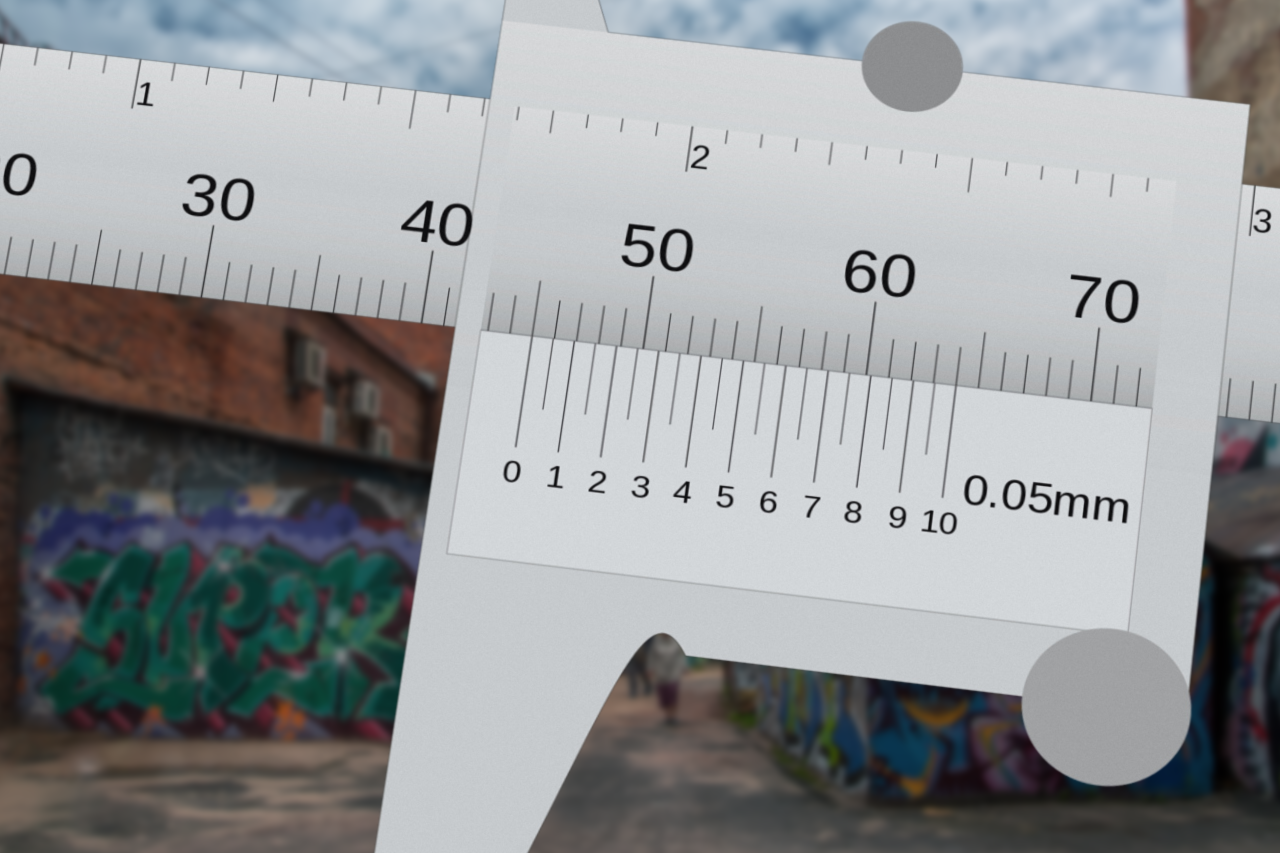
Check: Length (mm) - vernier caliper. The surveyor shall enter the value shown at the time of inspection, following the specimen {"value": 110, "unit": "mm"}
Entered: {"value": 45.0, "unit": "mm"}
